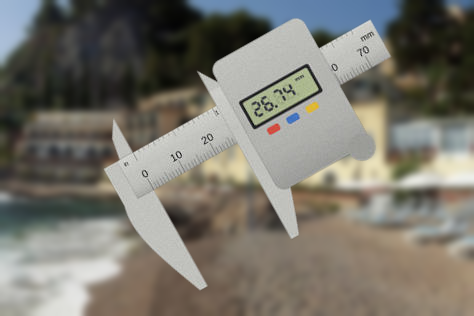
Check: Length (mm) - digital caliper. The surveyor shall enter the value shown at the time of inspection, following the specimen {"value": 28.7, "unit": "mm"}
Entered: {"value": 26.74, "unit": "mm"}
